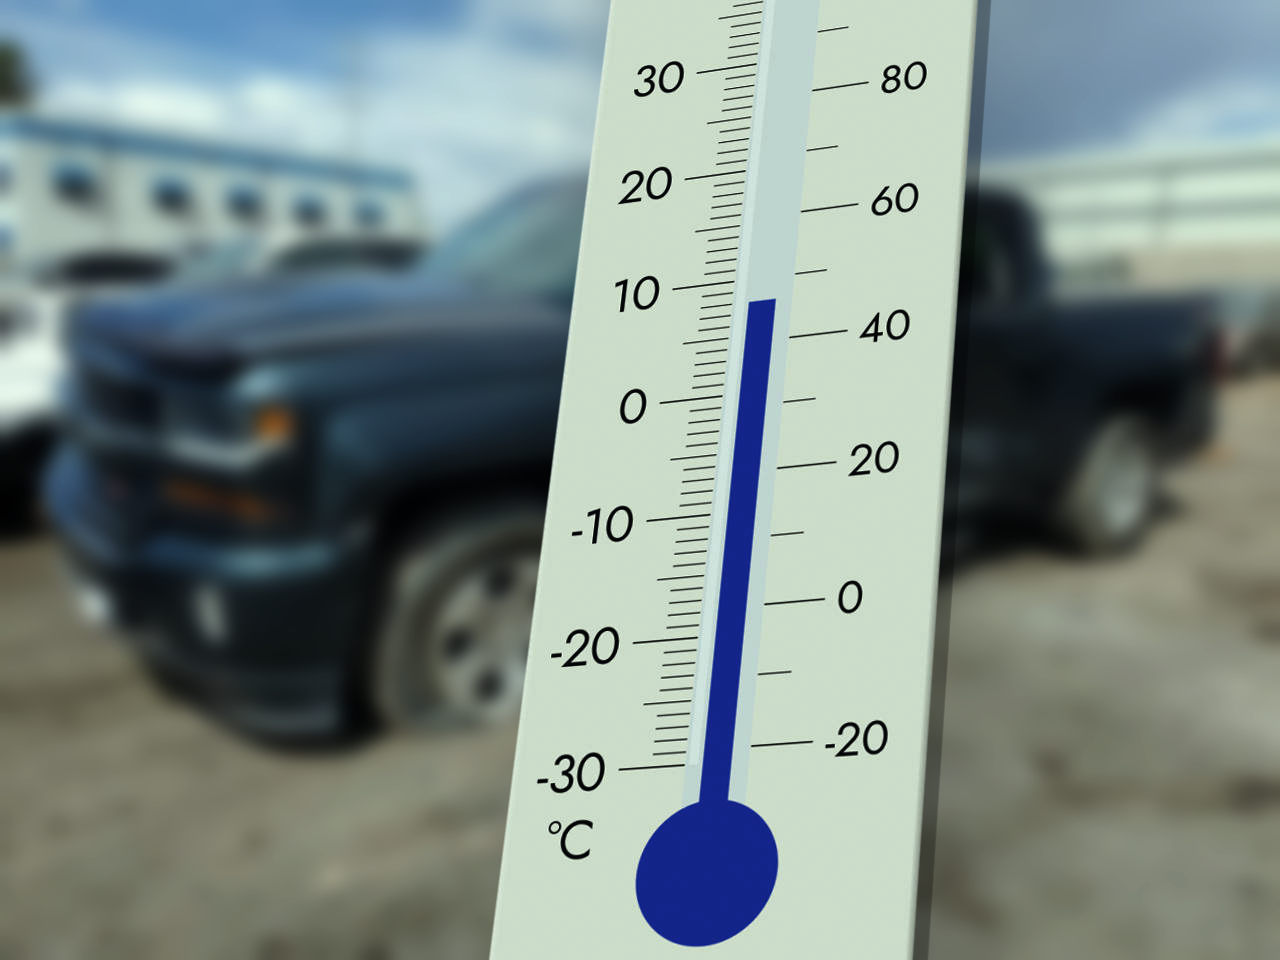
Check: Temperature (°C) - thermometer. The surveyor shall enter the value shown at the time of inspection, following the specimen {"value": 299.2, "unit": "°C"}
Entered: {"value": 8, "unit": "°C"}
